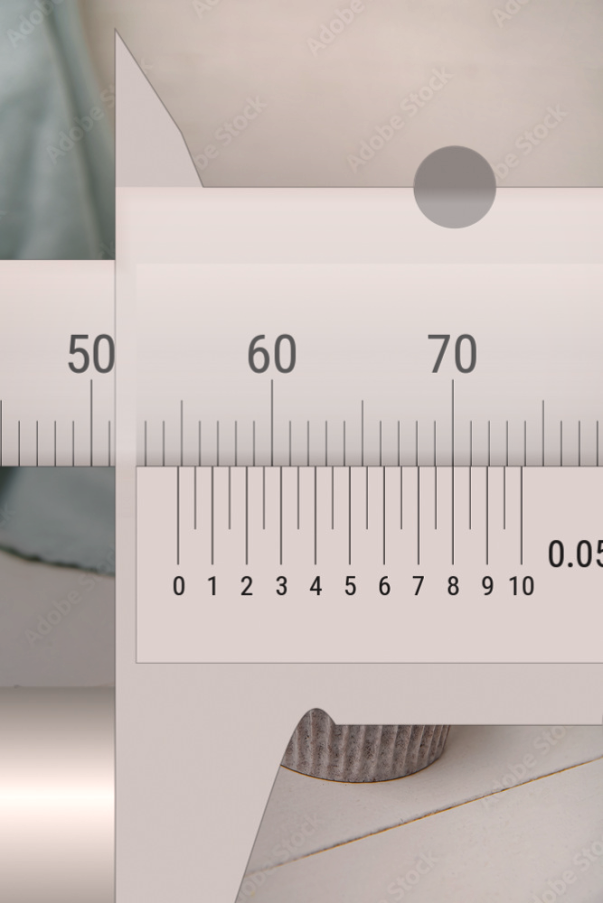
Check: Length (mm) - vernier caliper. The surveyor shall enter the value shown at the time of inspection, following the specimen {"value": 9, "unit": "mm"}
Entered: {"value": 54.8, "unit": "mm"}
